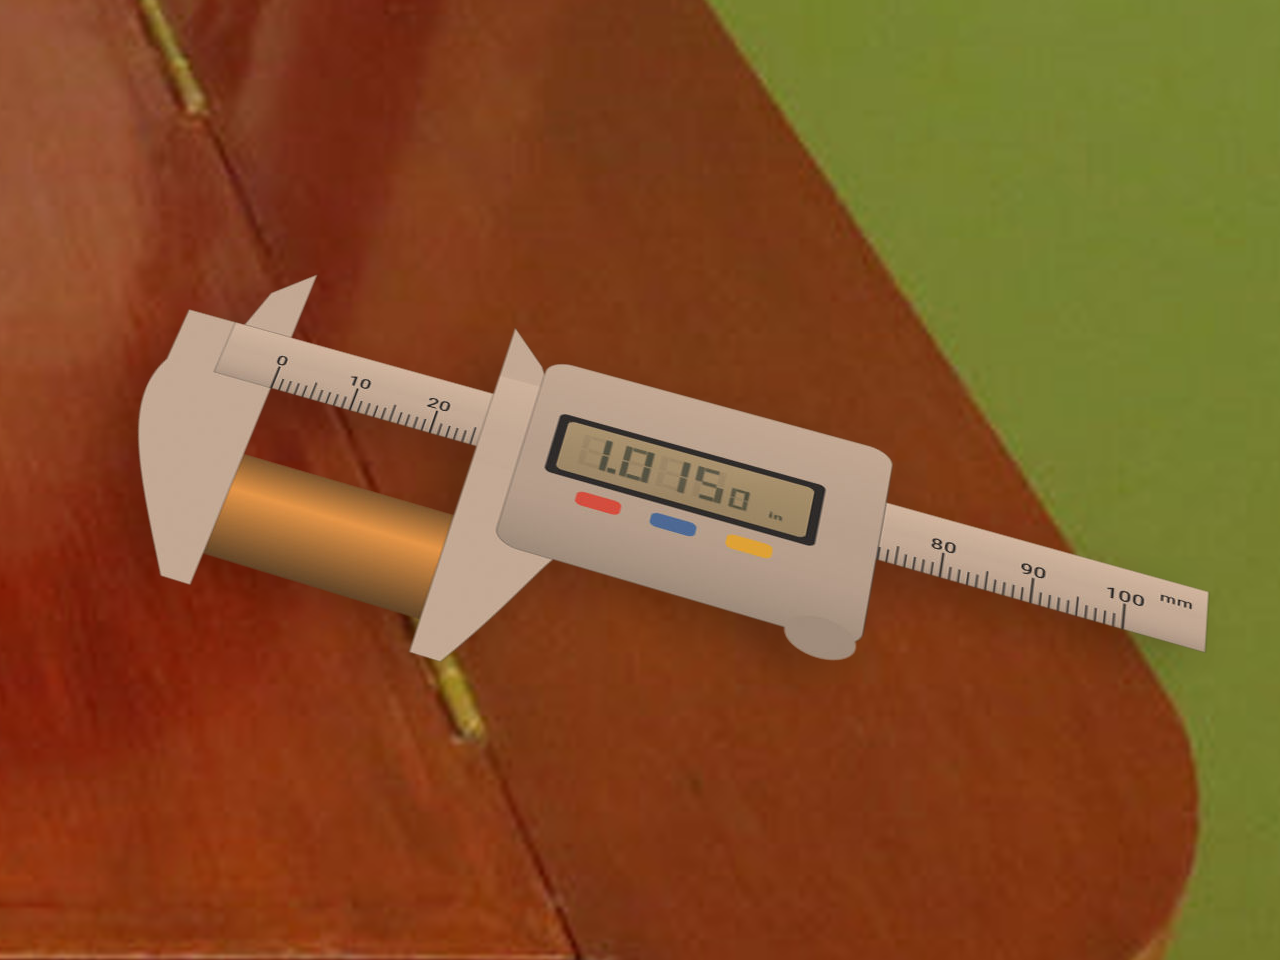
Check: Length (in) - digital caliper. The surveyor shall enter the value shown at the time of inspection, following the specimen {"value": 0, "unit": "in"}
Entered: {"value": 1.0150, "unit": "in"}
